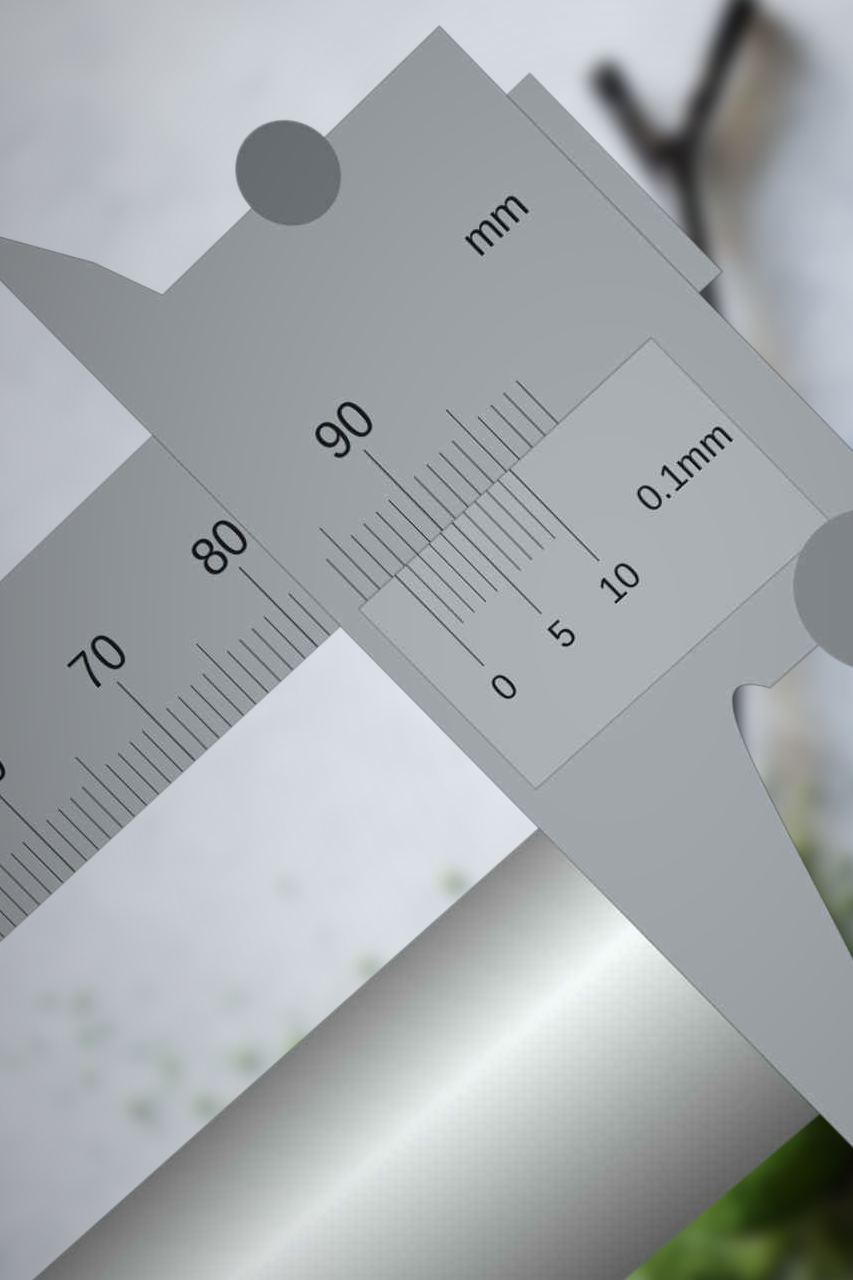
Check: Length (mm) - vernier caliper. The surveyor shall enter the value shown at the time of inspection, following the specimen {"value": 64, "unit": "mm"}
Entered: {"value": 86.2, "unit": "mm"}
